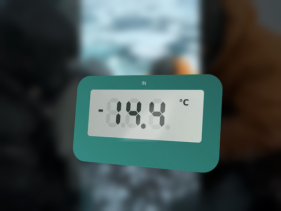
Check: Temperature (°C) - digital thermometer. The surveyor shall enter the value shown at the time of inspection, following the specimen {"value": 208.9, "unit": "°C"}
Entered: {"value": -14.4, "unit": "°C"}
